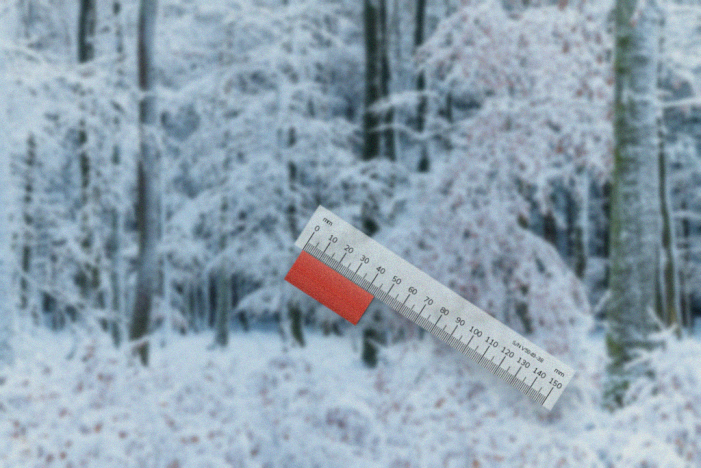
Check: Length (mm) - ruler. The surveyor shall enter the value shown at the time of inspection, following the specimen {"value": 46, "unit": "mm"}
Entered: {"value": 45, "unit": "mm"}
